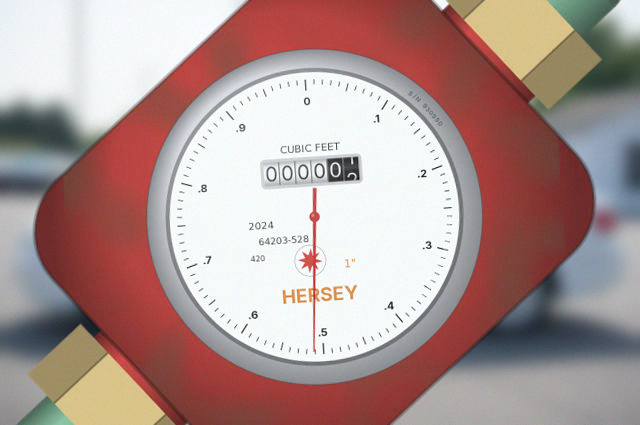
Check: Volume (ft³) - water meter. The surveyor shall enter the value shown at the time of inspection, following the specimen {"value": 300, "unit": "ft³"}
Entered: {"value": 1.51, "unit": "ft³"}
